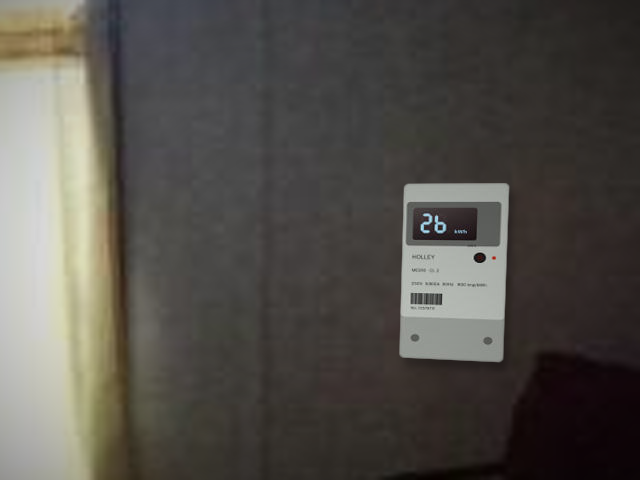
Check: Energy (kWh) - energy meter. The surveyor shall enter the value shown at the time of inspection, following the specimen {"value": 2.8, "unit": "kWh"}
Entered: {"value": 26, "unit": "kWh"}
